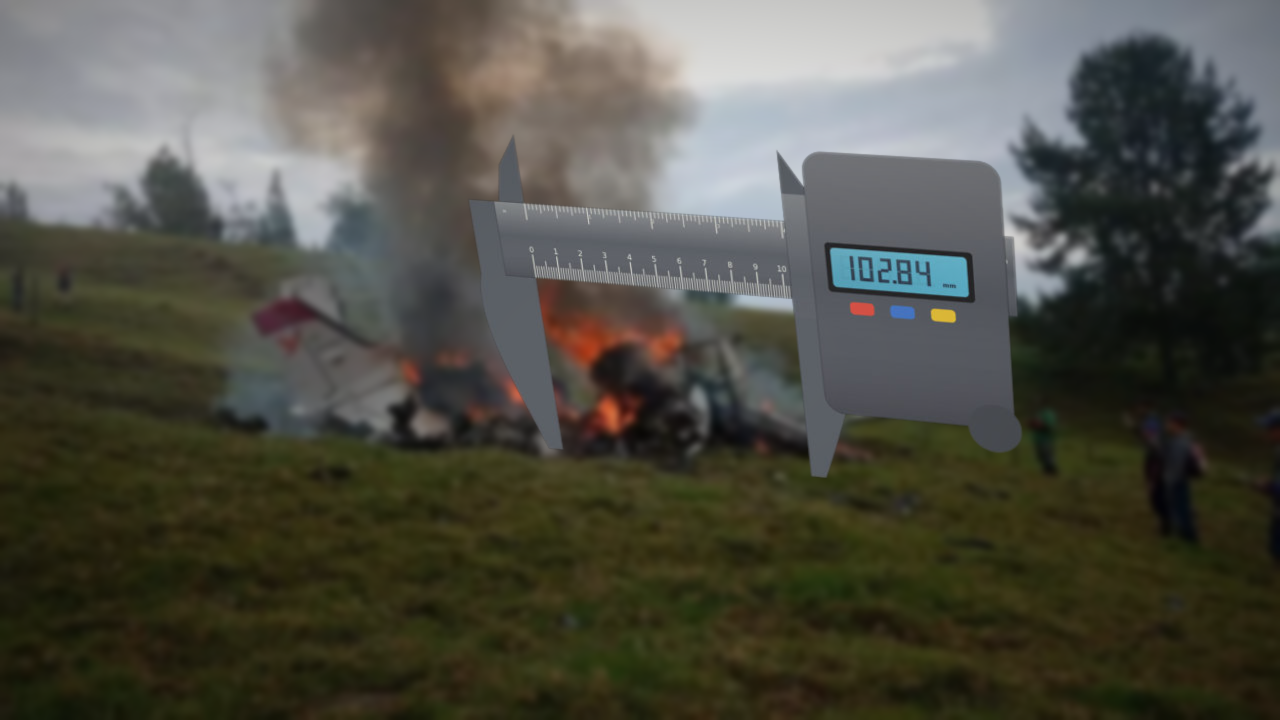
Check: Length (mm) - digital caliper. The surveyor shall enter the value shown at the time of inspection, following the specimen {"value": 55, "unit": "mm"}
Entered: {"value": 102.84, "unit": "mm"}
